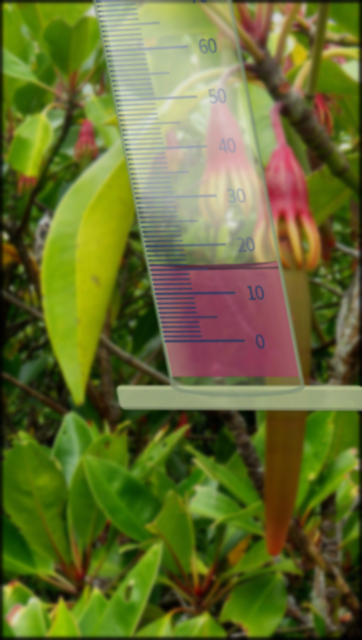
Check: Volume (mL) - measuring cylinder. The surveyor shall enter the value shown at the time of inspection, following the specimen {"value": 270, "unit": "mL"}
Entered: {"value": 15, "unit": "mL"}
